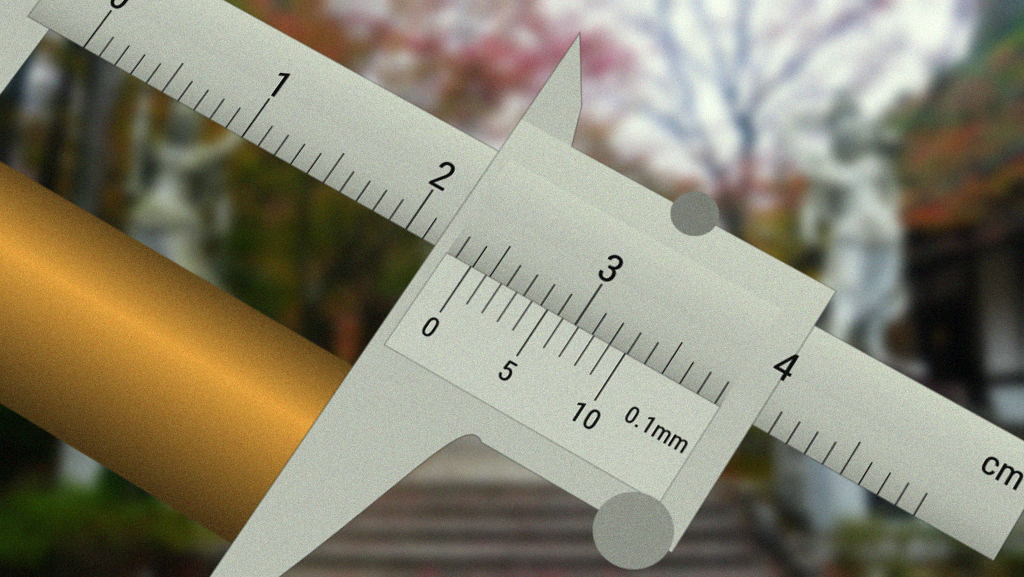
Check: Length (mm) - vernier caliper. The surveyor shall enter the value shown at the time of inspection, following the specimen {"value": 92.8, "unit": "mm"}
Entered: {"value": 23.9, "unit": "mm"}
